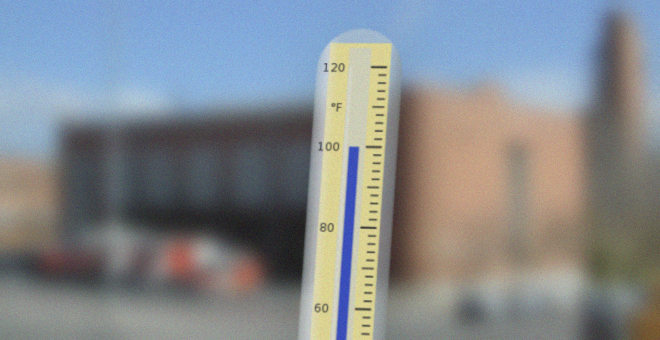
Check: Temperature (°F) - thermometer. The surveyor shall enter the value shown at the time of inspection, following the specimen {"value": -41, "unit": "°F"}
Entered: {"value": 100, "unit": "°F"}
